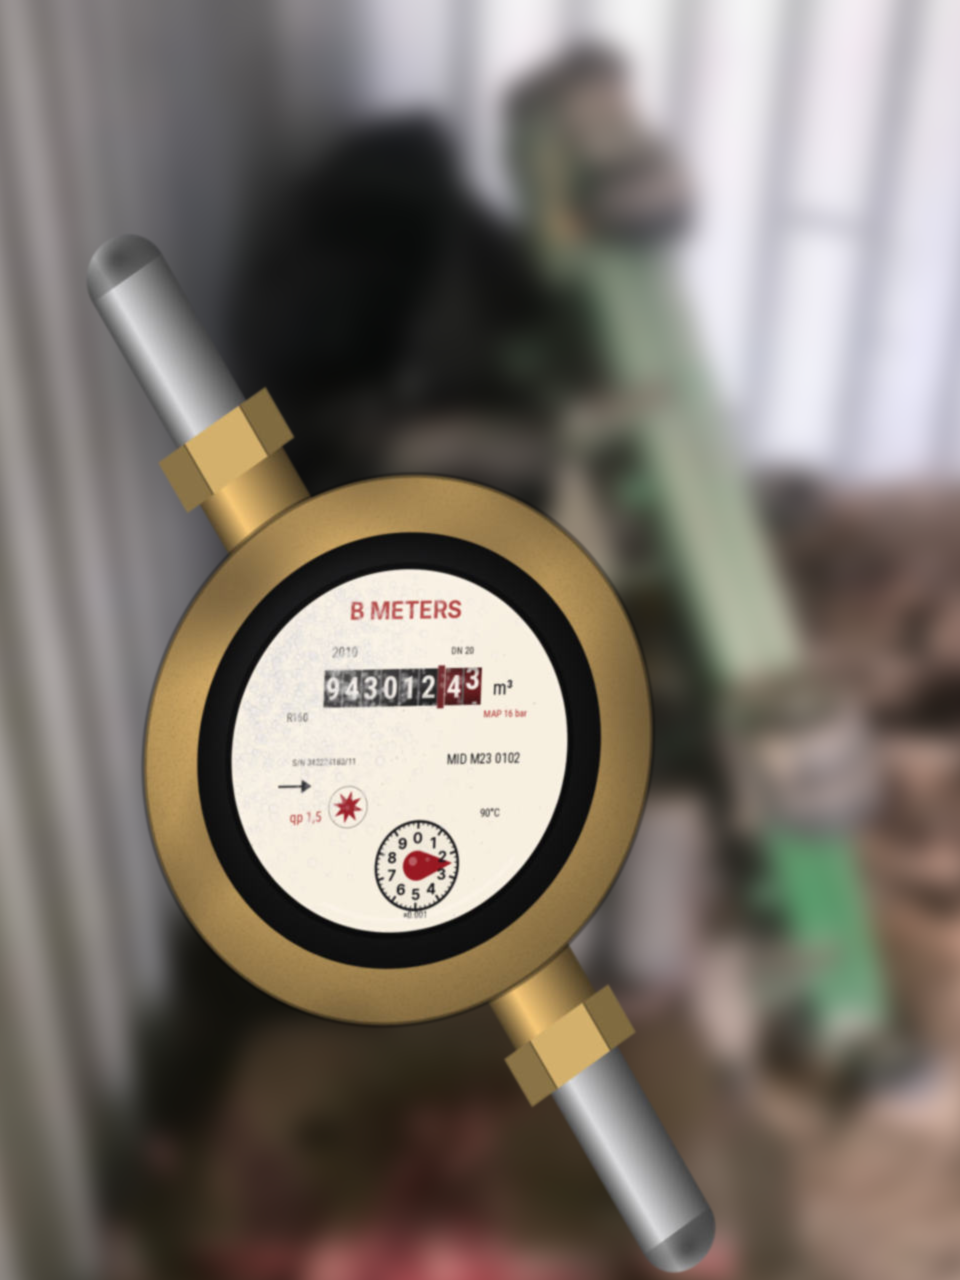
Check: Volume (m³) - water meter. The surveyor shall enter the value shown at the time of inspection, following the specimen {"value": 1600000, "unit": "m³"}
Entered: {"value": 943012.432, "unit": "m³"}
